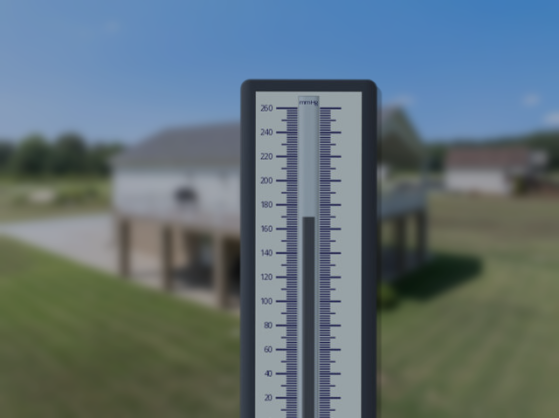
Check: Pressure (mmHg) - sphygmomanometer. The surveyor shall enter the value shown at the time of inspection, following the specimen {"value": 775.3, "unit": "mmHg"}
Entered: {"value": 170, "unit": "mmHg"}
